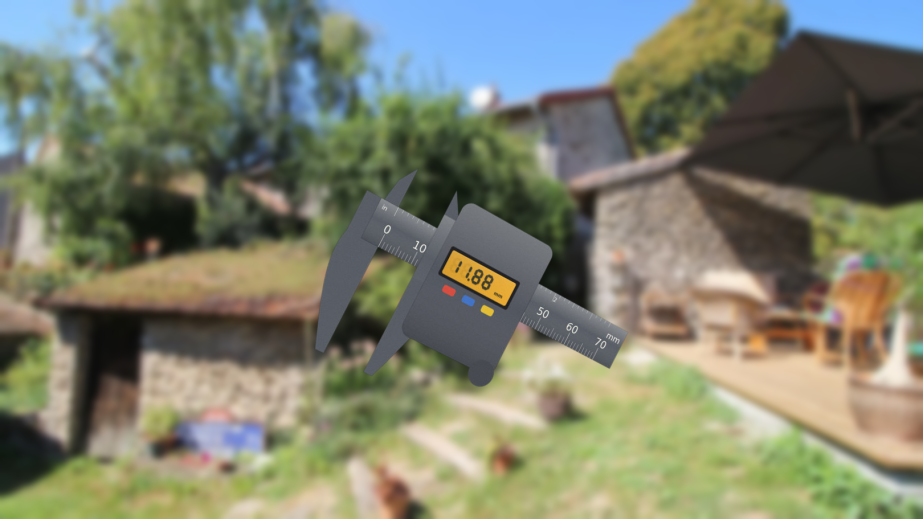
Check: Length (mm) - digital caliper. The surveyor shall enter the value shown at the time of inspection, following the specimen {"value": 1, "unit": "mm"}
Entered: {"value": 11.88, "unit": "mm"}
